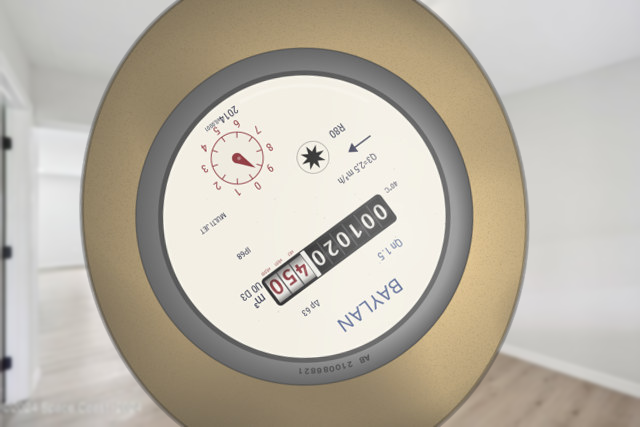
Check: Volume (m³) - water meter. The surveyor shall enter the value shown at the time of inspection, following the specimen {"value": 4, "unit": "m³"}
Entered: {"value": 1020.4499, "unit": "m³"}
